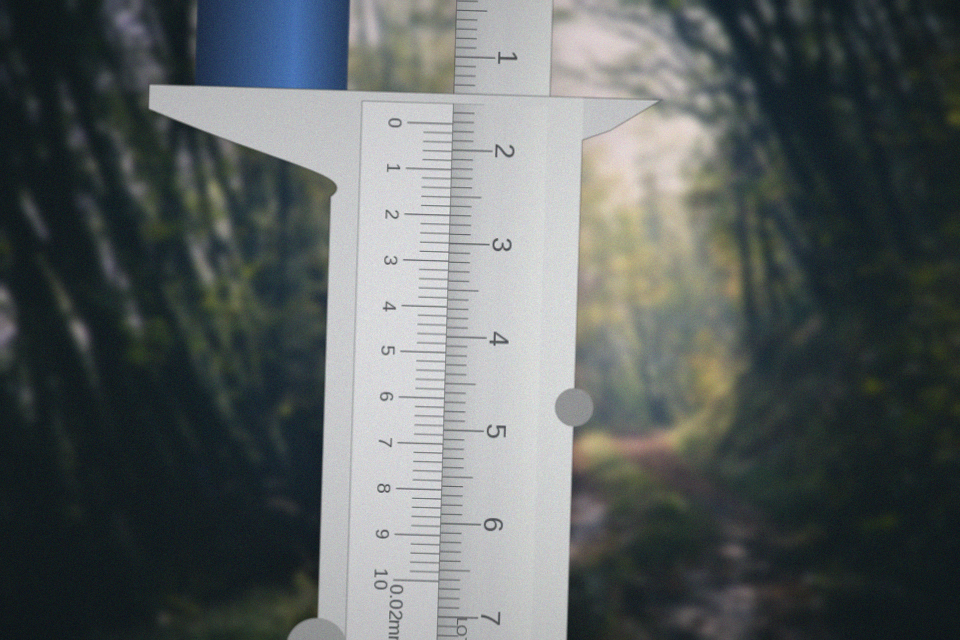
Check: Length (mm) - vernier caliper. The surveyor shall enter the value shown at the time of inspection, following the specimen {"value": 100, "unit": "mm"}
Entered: {"value": 17.2, "unit": "mm"}
